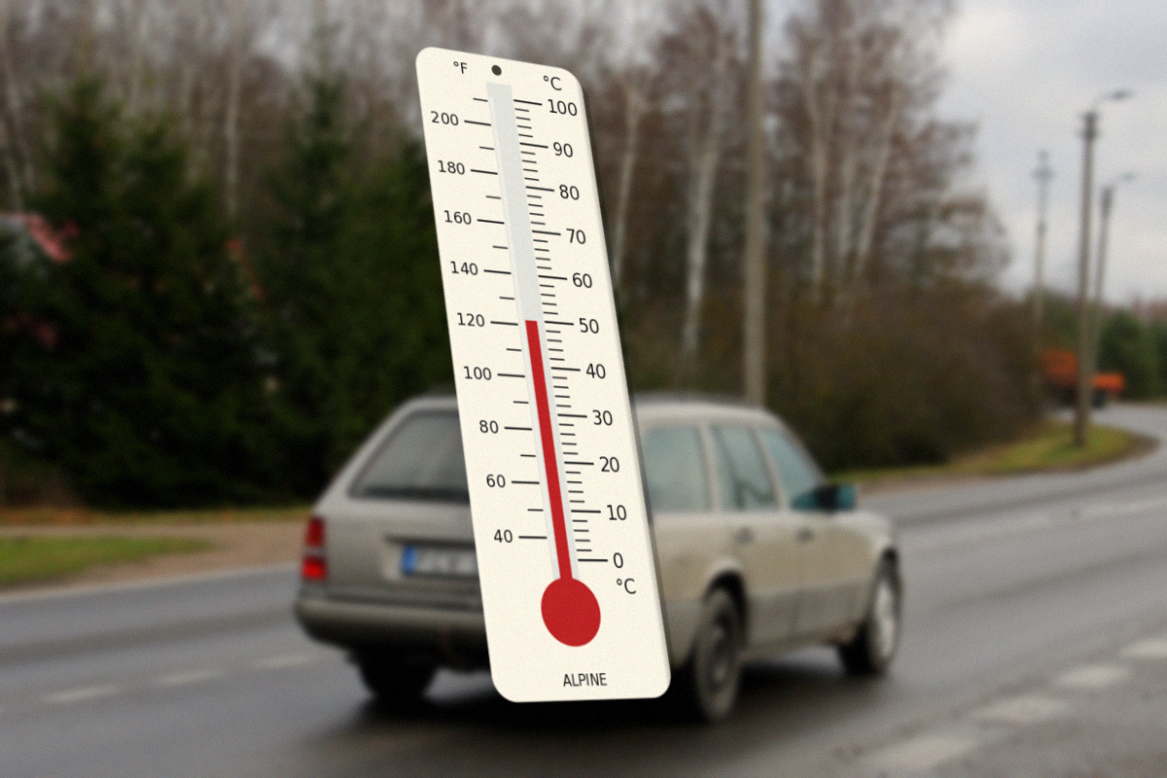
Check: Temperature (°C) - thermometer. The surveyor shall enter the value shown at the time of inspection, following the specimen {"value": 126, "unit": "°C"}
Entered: {"value": 50, "unit": "°C"}
